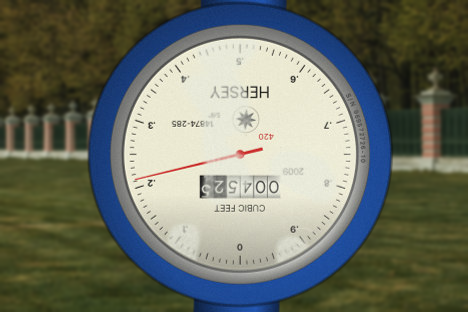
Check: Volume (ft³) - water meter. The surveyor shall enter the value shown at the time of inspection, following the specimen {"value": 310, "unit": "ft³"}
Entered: {"value": 4525.21, "unit": "ft³"}
